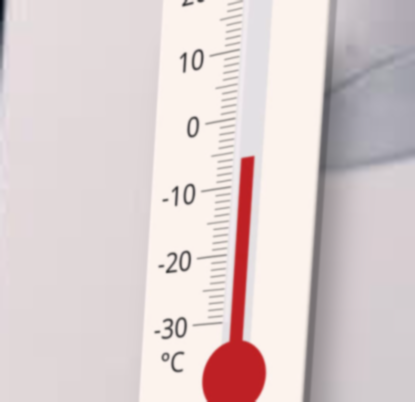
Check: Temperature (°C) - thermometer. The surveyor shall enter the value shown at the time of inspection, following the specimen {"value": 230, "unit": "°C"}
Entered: {"value": -6, "unit": "°C"}
